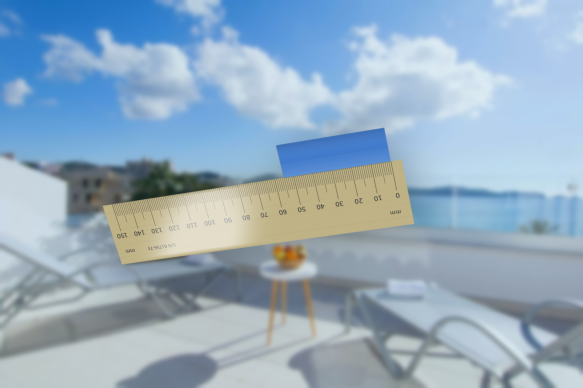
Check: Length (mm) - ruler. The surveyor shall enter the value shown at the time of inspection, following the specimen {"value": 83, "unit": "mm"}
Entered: {"value": 55, "unit": "mm"}
